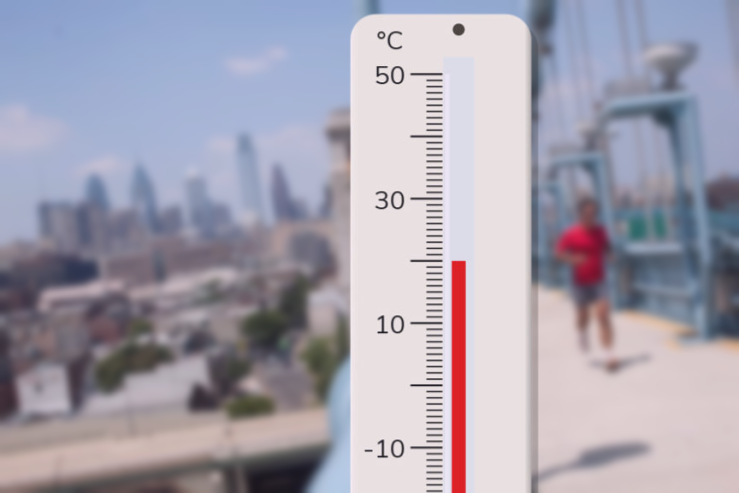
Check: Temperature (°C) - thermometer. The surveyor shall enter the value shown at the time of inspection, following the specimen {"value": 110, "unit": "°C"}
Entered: {"value": 20, "unit": "°C"}
